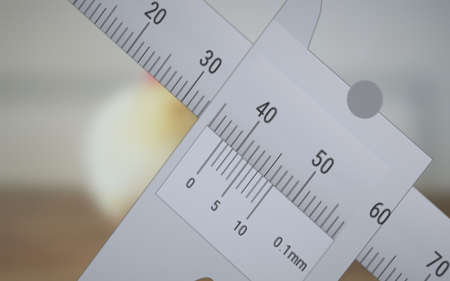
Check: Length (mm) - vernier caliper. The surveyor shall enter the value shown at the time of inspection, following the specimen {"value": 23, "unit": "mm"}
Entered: {"value": 37.6, "unit": "mm"}
